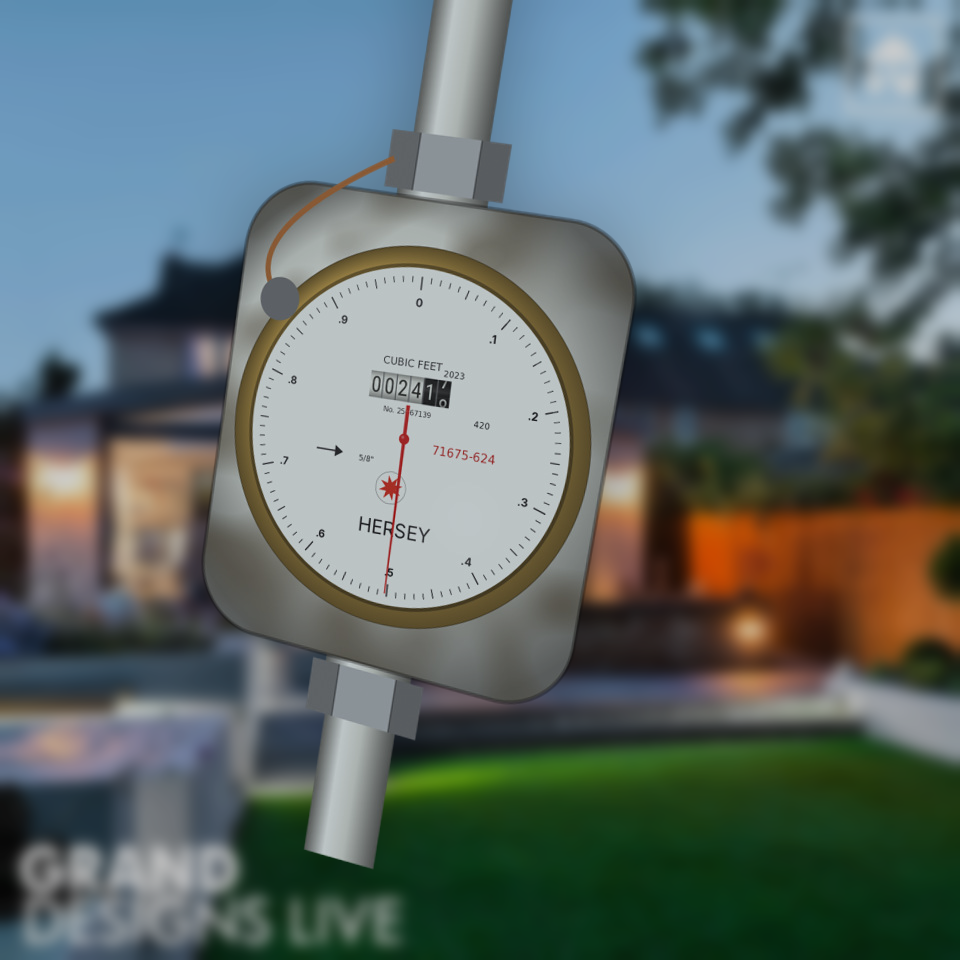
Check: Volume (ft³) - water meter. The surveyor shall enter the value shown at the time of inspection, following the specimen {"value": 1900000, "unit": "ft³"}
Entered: {"value": 2417.50, "unit": "ft³"}
